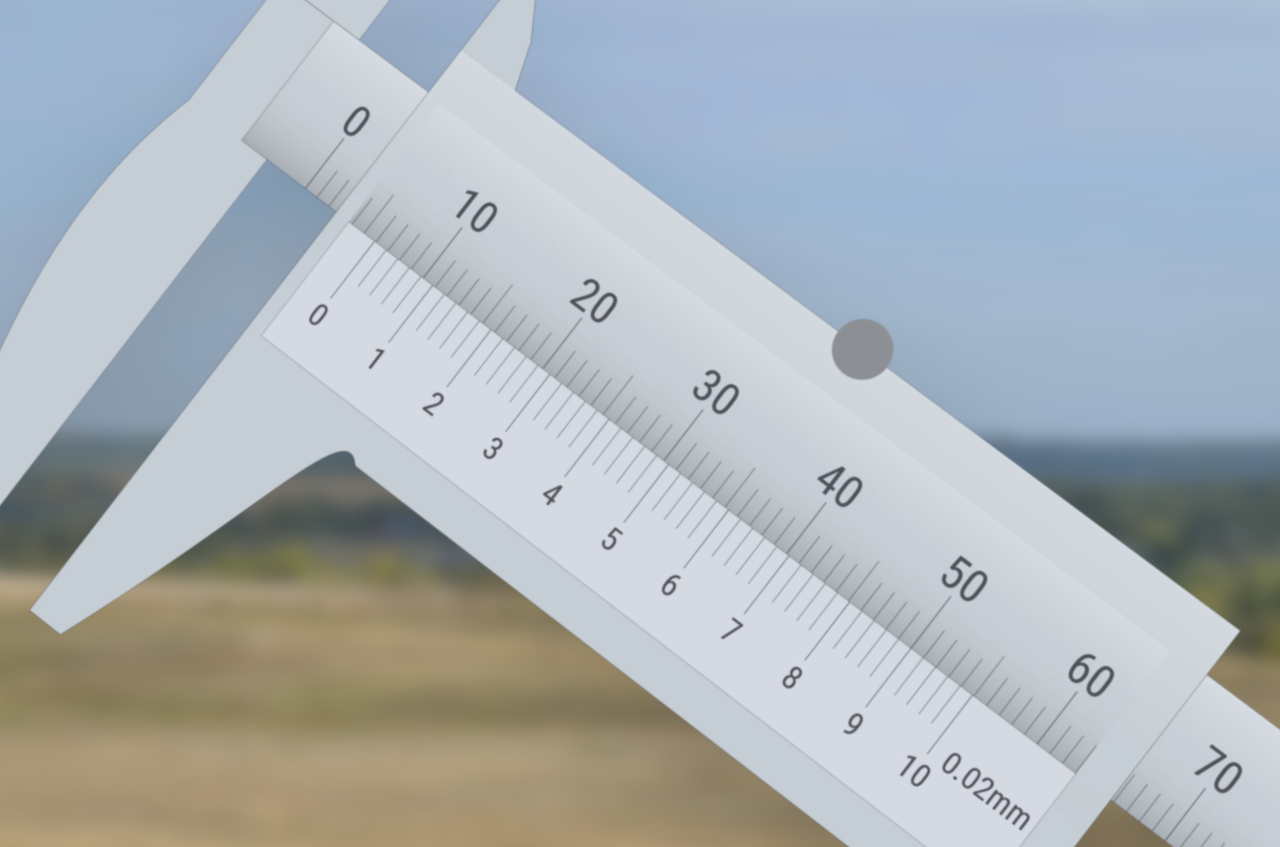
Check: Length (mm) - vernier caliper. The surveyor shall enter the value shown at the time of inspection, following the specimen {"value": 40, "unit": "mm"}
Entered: {"value": 5.9, "unit": "mm"}
